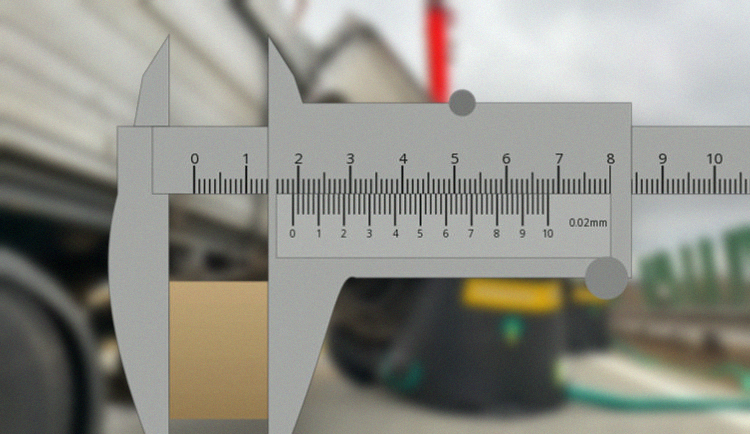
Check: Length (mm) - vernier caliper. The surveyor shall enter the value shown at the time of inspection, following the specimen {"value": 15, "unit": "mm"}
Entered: {"value": 19.0, "unit": "mm"}
